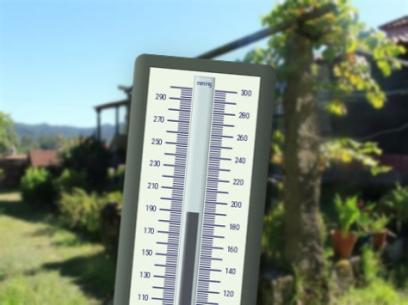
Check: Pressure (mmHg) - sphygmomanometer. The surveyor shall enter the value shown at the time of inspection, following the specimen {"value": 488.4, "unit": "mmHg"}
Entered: {"value": 190, "unit": "mmHg"}
